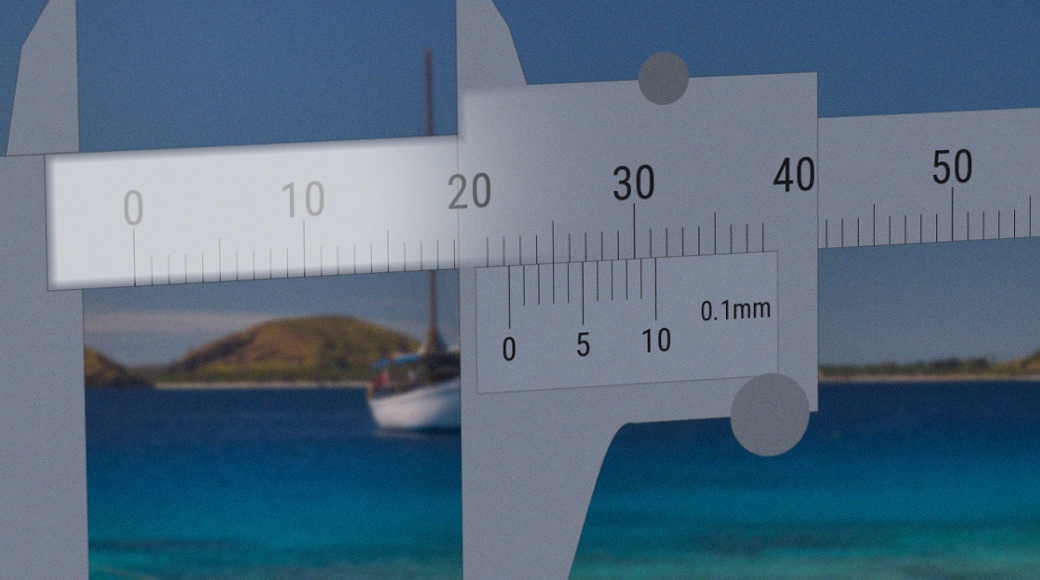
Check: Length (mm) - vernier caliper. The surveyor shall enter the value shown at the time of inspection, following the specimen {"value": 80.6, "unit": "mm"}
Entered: {"value": 22.3, "unit": "mm"}
